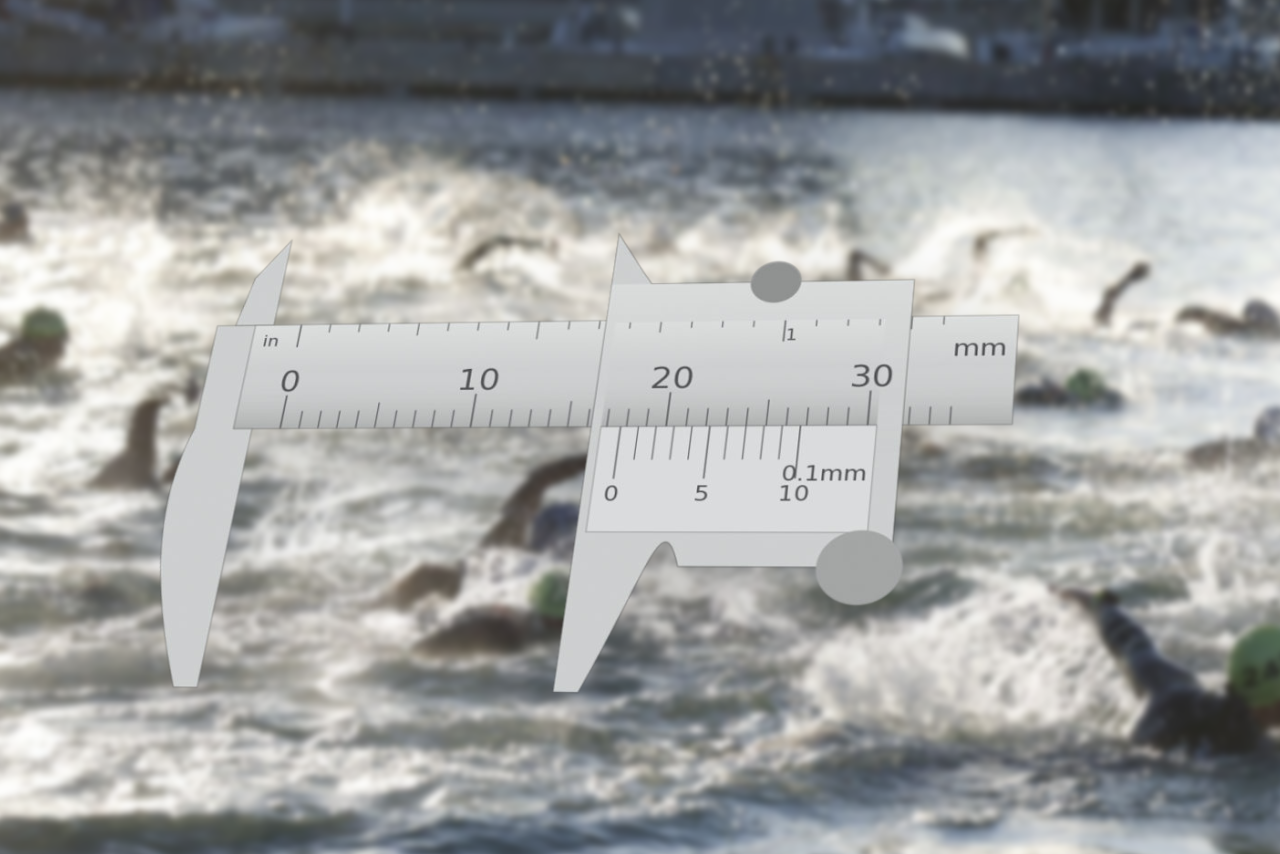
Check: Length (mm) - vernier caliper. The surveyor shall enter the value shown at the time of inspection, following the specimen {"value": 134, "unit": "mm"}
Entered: {"value": 17.7, "unit": "mm"}
